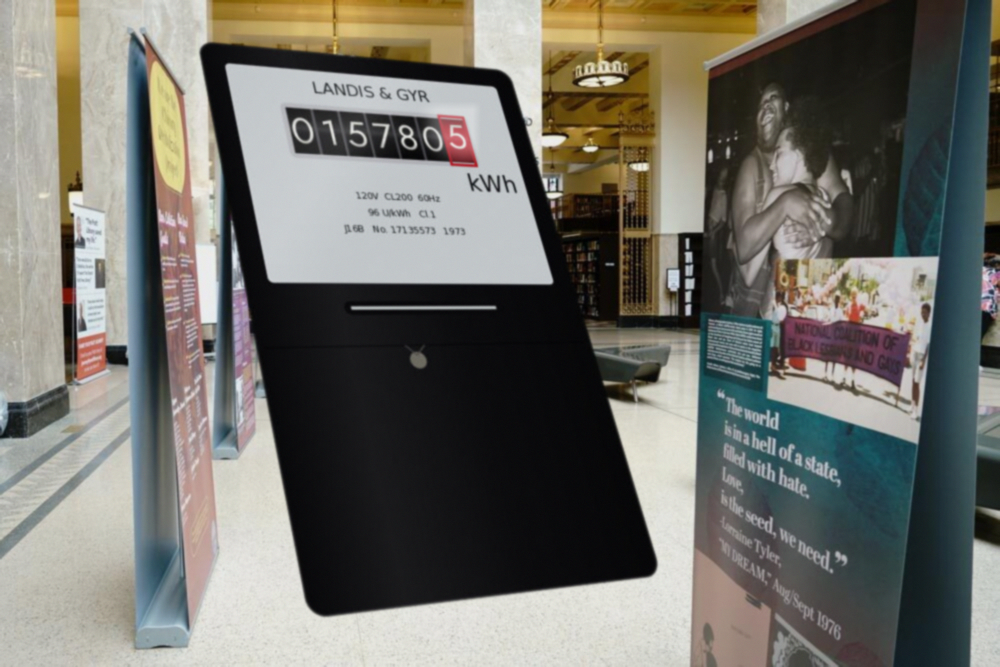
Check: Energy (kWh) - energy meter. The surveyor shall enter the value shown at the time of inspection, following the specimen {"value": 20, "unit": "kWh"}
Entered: {"value": 15780.5, "unit": "kWh"}
